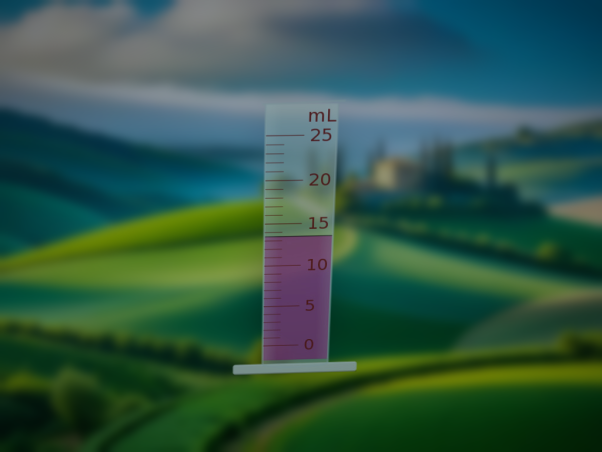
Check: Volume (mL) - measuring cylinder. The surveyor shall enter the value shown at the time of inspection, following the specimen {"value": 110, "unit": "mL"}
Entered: {"value": 13.5, "unit": "mL"}
